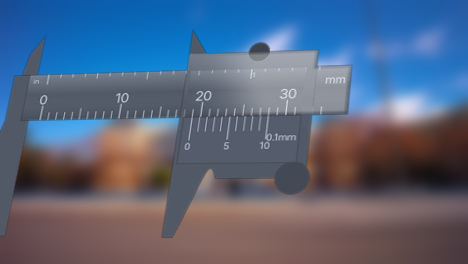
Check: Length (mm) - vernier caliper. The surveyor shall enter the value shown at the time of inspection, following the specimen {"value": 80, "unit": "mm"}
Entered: {"value": 19.0, "unit": "mm"}
